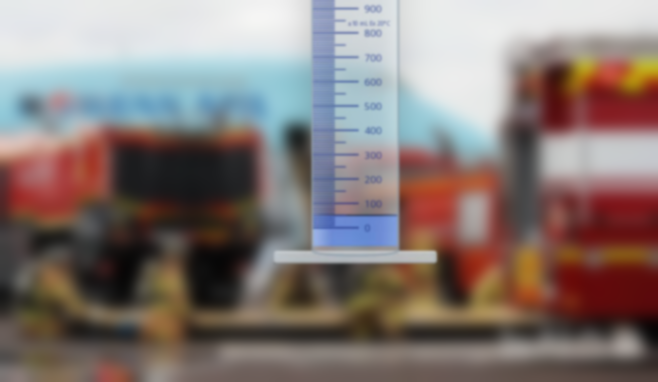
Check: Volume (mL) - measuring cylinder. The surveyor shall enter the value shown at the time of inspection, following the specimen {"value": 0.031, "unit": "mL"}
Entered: {"value": 50, "unit": "mL"}
